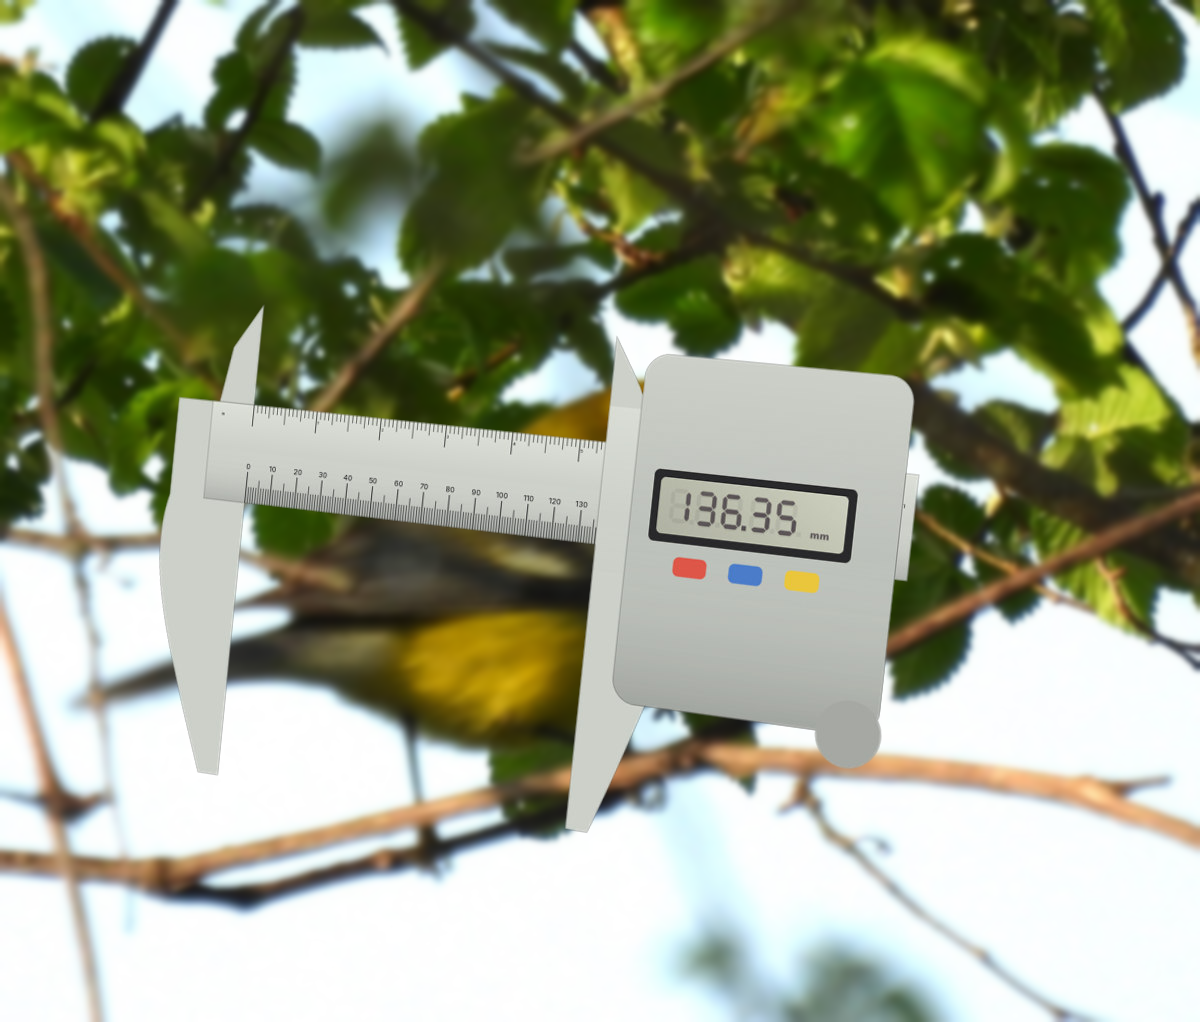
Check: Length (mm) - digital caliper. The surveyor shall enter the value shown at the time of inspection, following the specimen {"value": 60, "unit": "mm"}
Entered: {"value": 136.35, "unit": "mm"}
